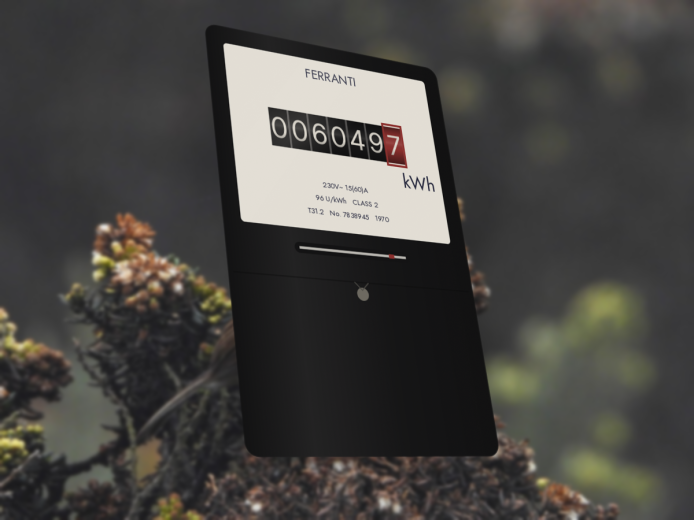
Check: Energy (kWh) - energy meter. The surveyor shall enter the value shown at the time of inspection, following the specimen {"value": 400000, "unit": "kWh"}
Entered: {"value": 6049.7, "unit": "kWh"}
